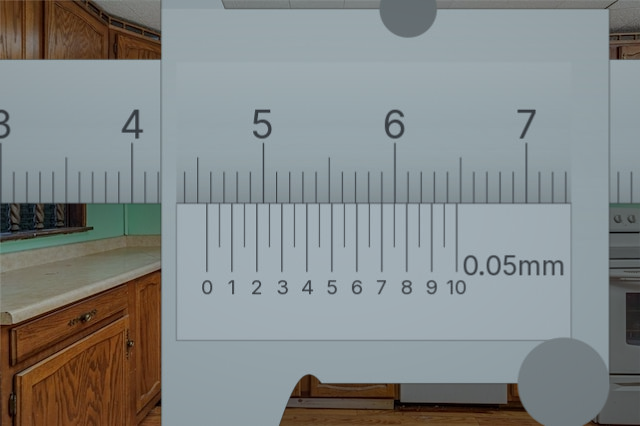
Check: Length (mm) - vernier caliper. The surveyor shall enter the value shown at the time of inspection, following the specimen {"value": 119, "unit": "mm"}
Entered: {"value": 45.7, "unit": "mm"}
